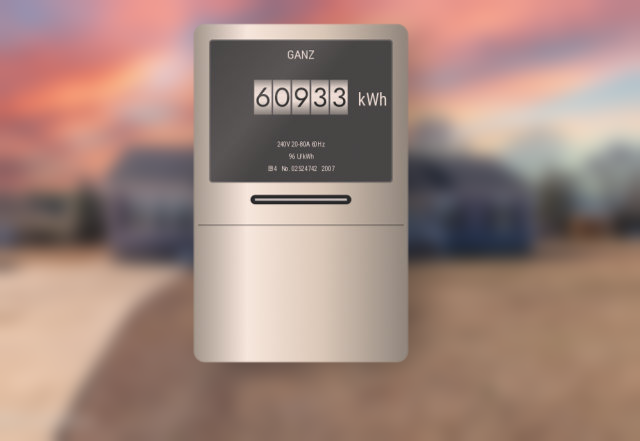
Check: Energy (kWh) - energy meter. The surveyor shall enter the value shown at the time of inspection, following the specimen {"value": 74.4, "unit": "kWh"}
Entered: {"value": 60933, "unit": "kWh"}
